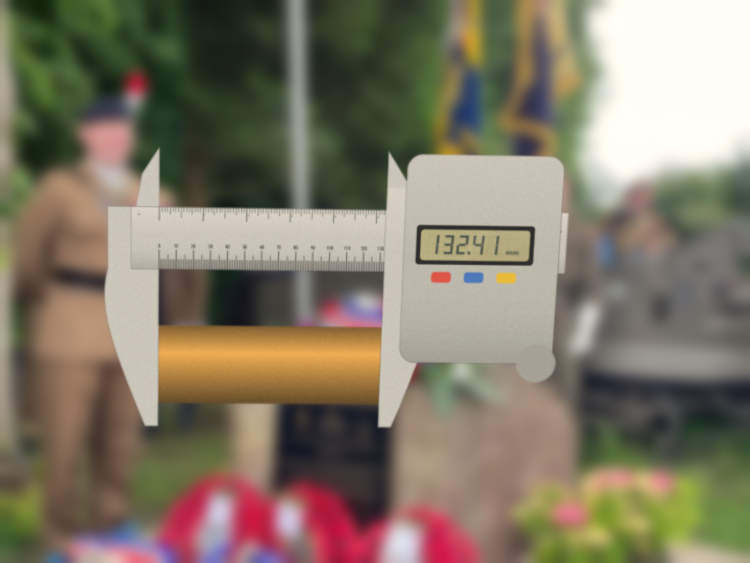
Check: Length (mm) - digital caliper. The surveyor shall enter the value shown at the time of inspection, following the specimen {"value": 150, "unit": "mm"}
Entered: {"value": 132.41, "unit": "mm"}
